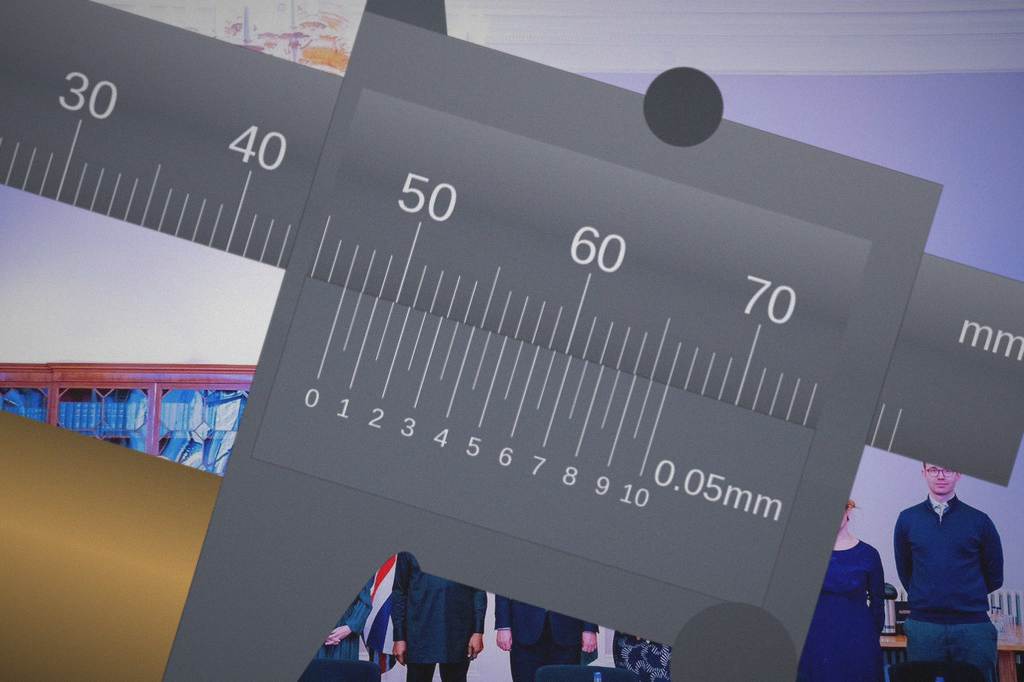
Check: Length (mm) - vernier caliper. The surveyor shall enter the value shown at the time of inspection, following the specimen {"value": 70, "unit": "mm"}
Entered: {"value": 47.0, "unit": "mm"}
